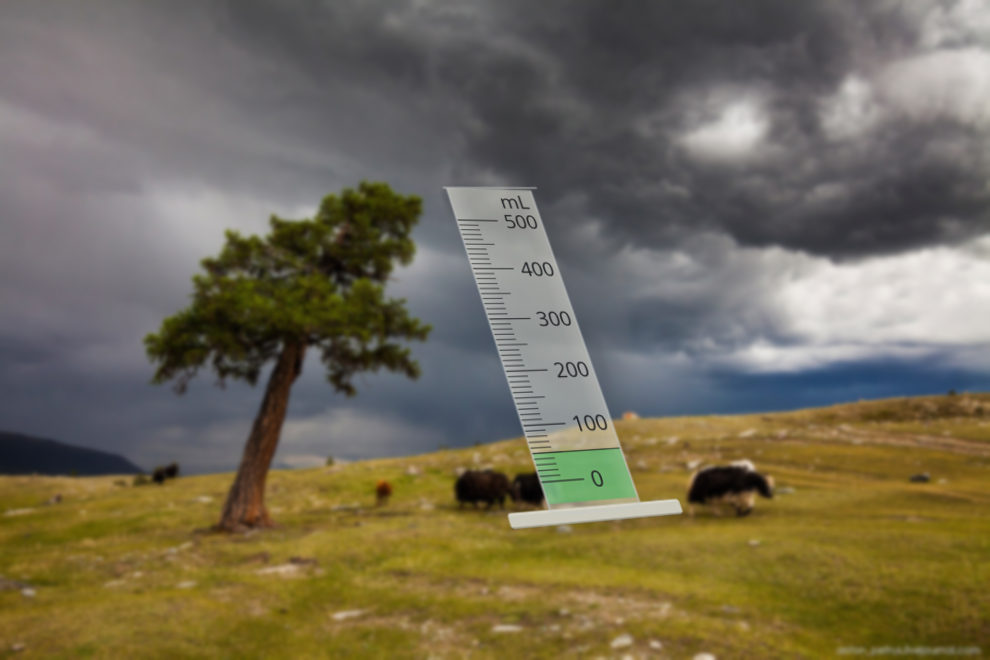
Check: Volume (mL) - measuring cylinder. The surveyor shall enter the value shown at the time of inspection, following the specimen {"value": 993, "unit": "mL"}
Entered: {"value": 50, "unit": "mL"}
